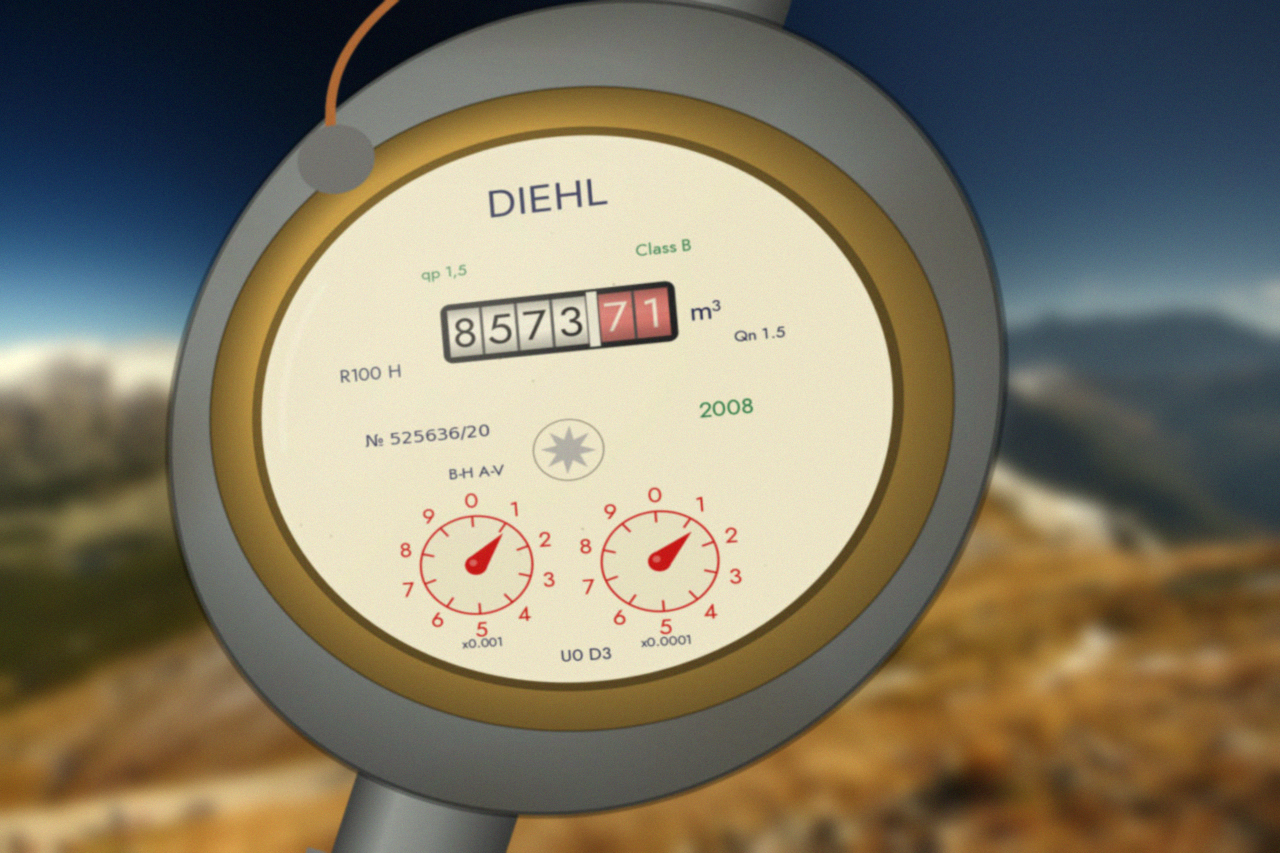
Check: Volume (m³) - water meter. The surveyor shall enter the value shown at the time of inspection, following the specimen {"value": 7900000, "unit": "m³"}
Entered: {"value": 8573.7111, "unit": "m³"}
